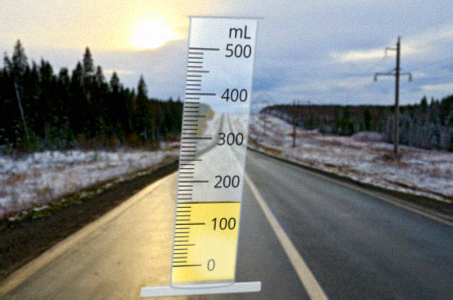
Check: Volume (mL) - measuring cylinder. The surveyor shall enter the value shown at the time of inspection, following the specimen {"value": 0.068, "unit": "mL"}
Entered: {"value": 150, "unit": "mL"}
